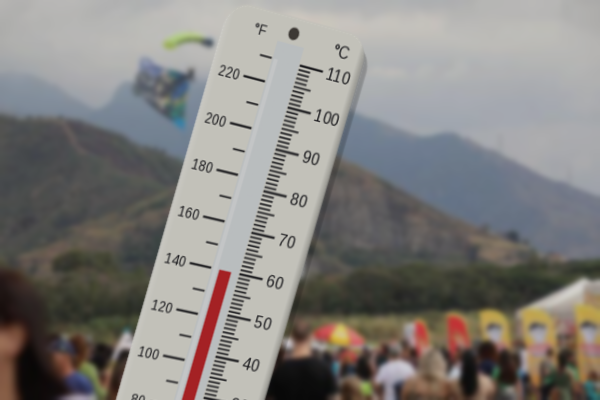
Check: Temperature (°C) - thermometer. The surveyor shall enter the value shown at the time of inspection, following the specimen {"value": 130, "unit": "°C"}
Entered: {"value": 60, "unit": "°C"}
